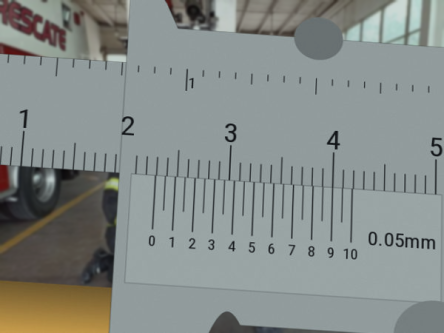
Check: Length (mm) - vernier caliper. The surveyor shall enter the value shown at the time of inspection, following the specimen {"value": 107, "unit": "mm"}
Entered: {"value": 22.9, "unit": "mm"}
